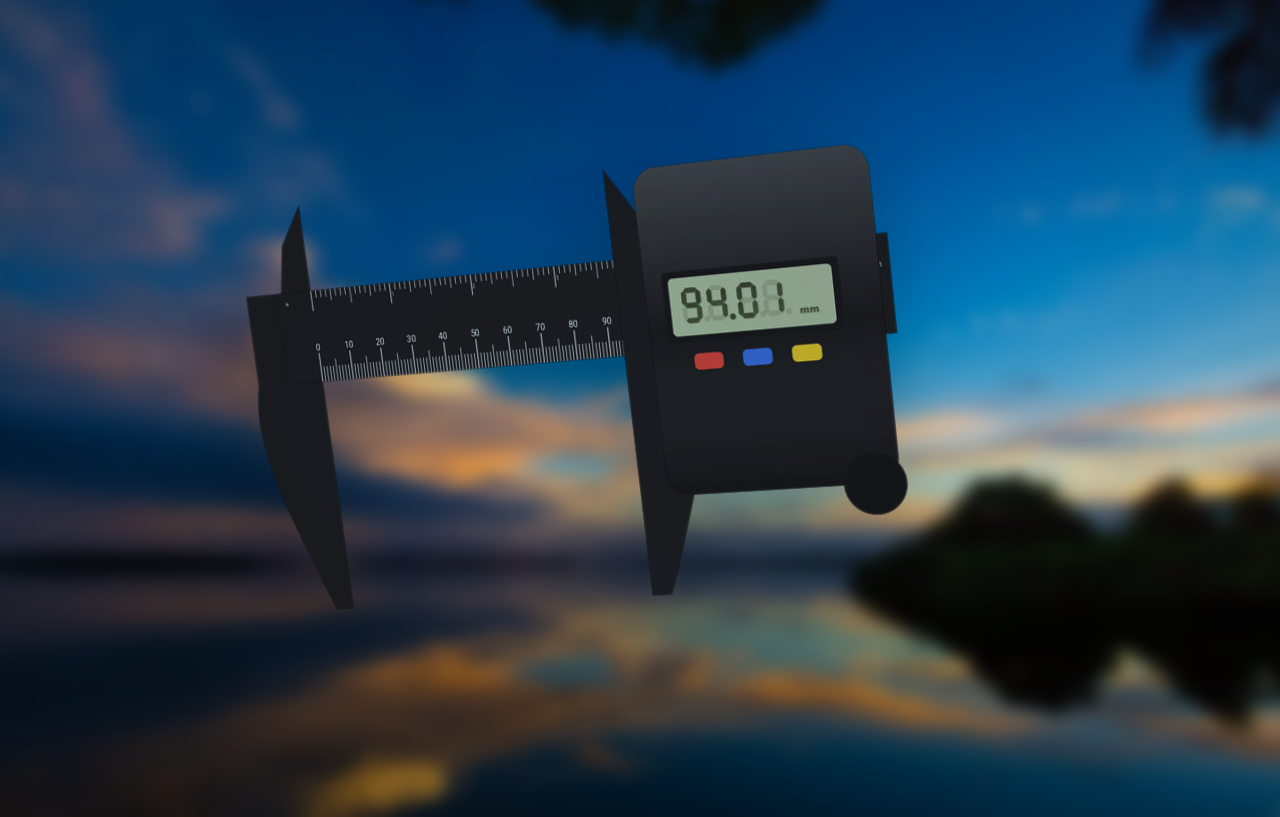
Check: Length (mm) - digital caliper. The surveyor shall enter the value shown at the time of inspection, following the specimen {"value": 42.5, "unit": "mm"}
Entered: {"value": 94.01, "unit": "mm"}
